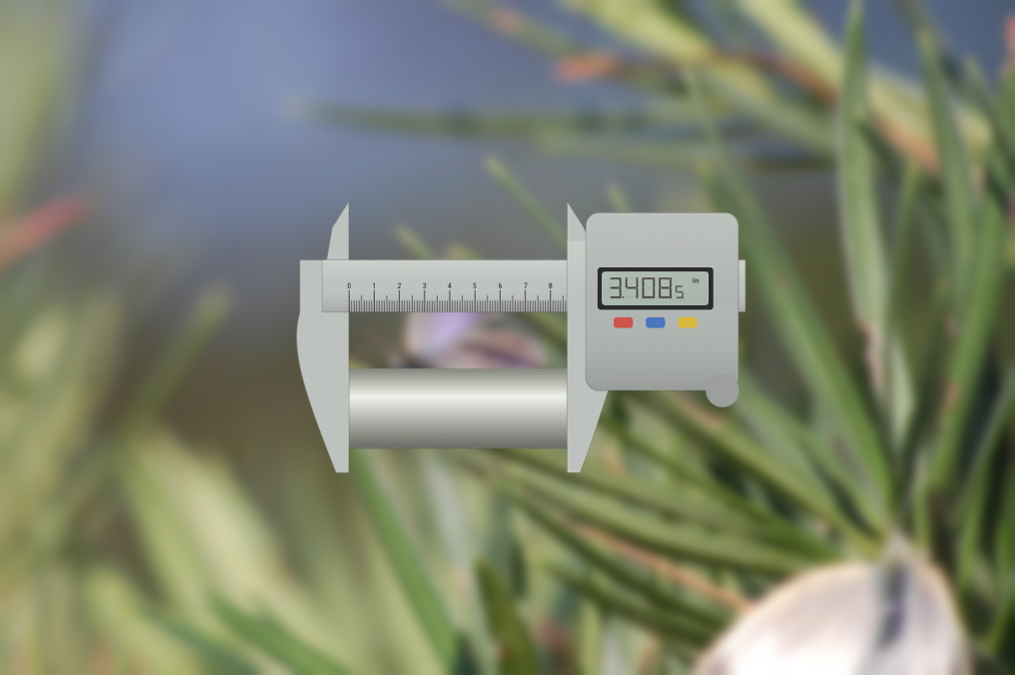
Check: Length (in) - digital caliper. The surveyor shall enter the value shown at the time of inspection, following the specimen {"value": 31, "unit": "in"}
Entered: {"value": 3.4085, "unit": "in"}
